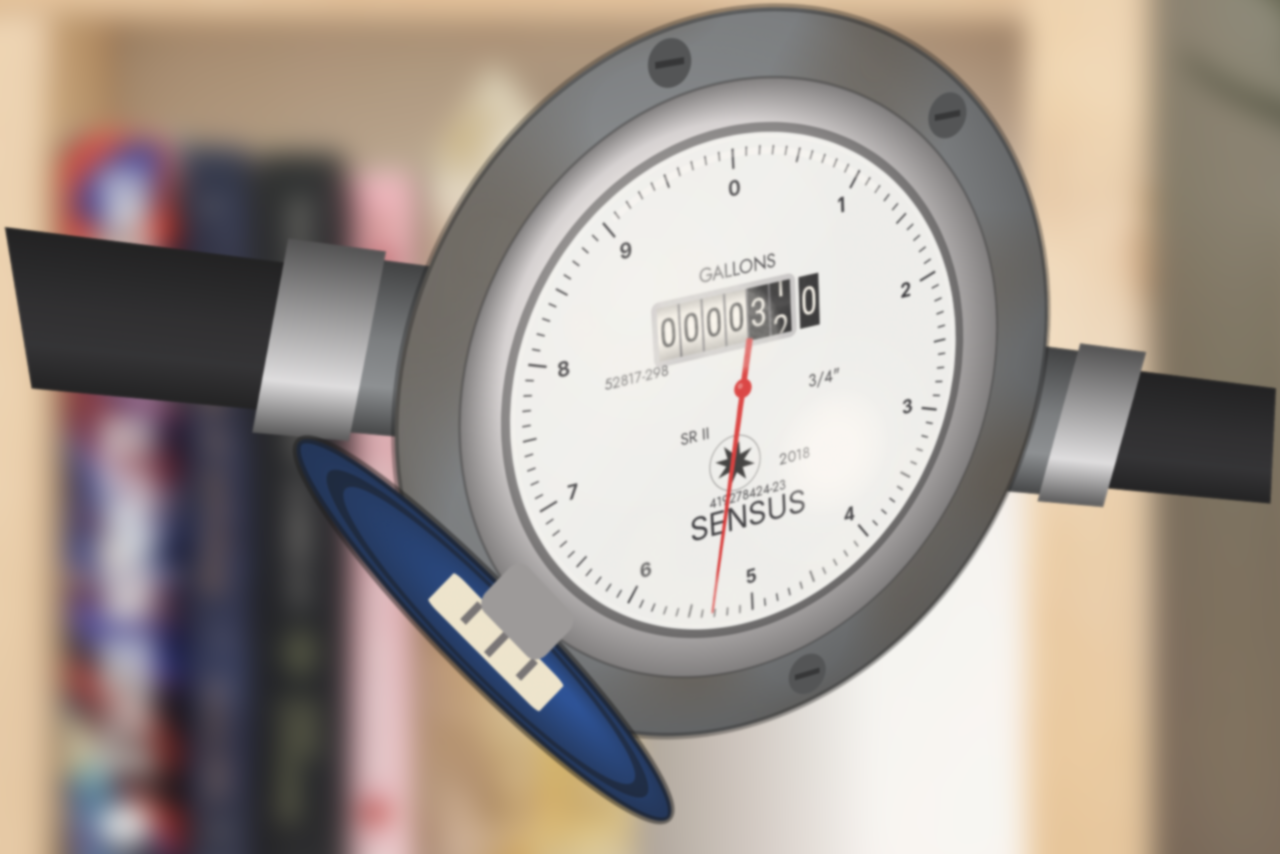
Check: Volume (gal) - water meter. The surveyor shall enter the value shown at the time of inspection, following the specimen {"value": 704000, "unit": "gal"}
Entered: {"value": 315.3, "unit": "gal"}
